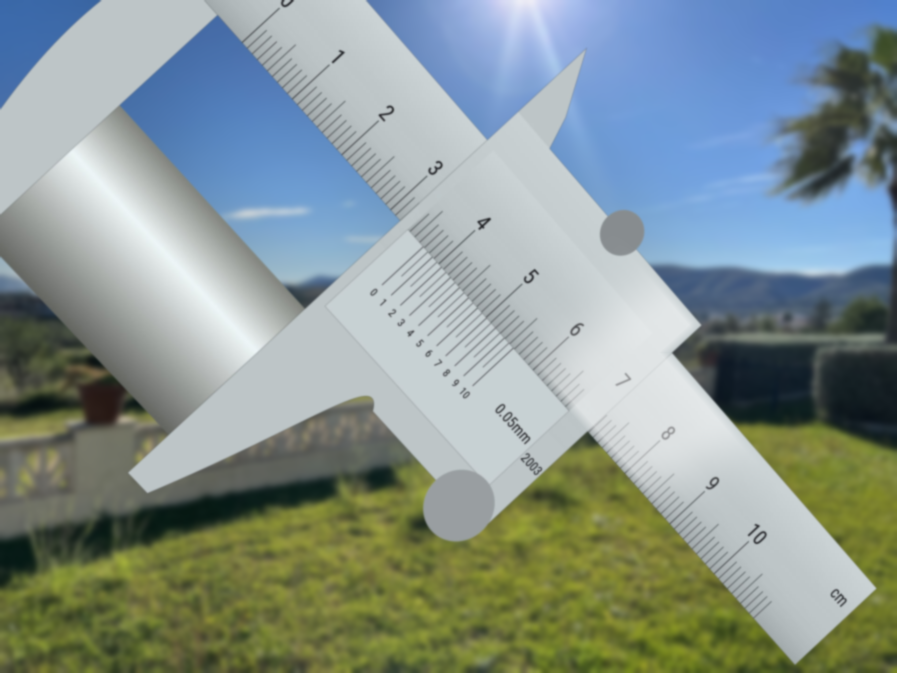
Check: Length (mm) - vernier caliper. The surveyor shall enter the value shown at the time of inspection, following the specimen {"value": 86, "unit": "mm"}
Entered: {"value": 36.8, "unit": "mm"}
